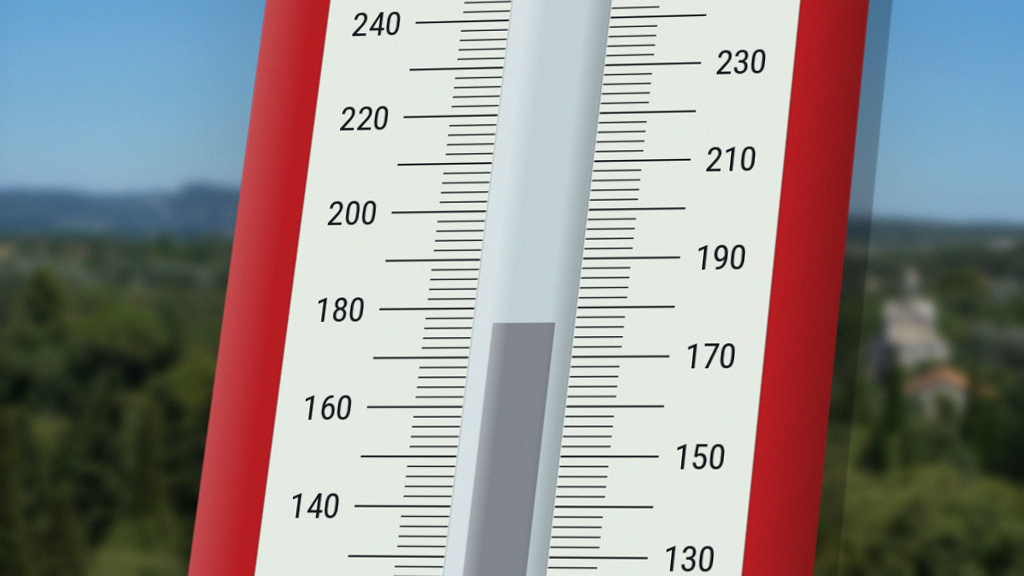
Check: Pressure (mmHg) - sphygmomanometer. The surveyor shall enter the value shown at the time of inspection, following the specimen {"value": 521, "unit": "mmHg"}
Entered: {"value": 177, "unit": "mmHg"}
